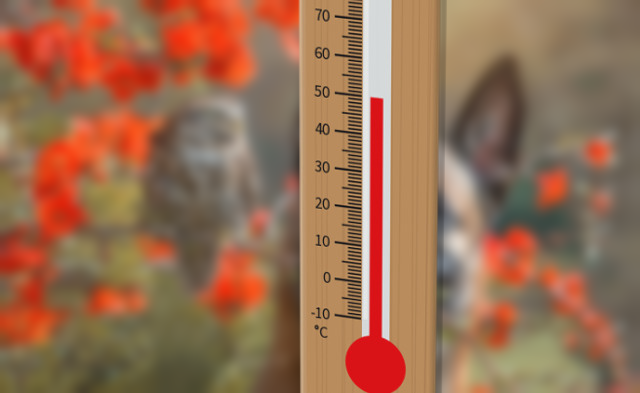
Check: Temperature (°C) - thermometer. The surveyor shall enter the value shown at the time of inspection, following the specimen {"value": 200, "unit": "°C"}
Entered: {"value": 50, "unit": "°C"}
